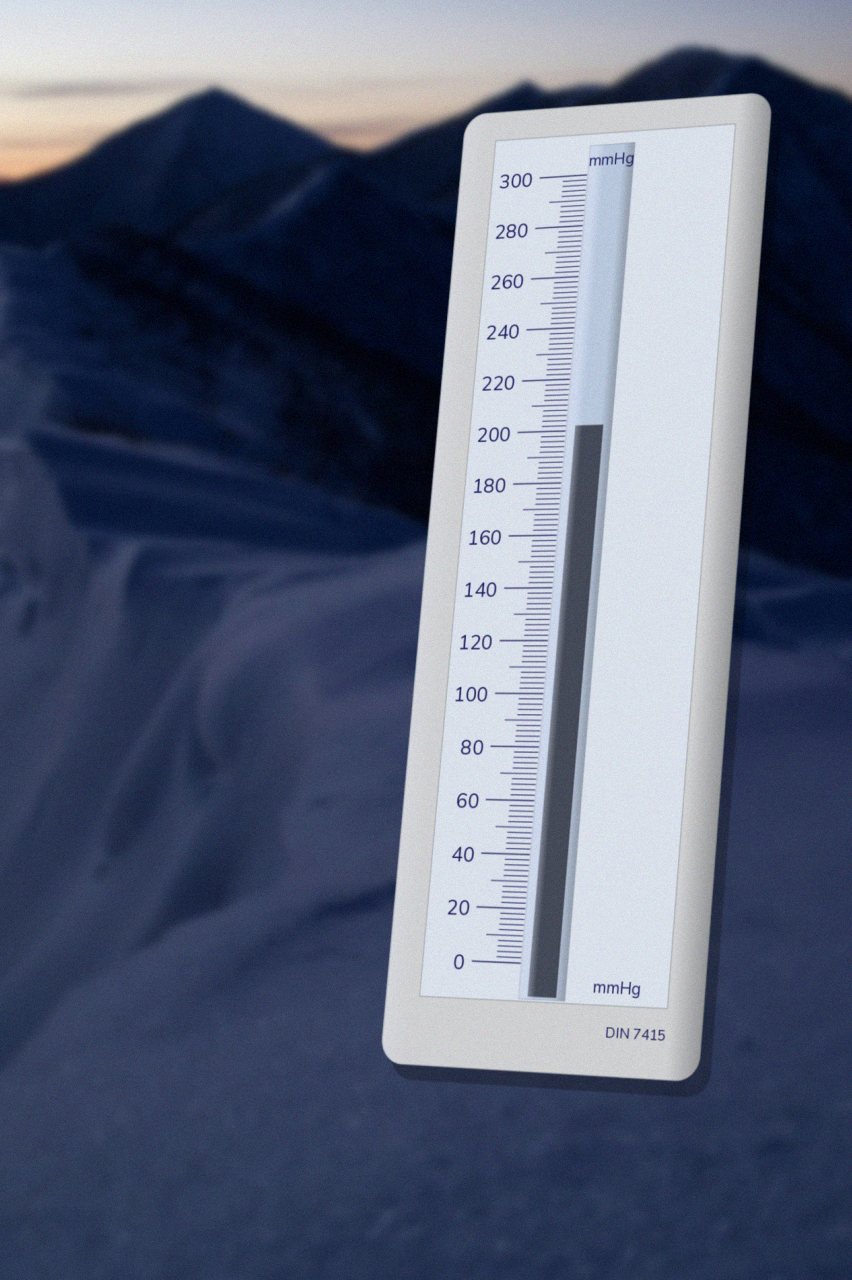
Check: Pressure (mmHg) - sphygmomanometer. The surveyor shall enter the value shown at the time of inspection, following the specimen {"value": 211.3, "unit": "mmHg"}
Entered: {"value": 202, "unit": "mmHg"}
